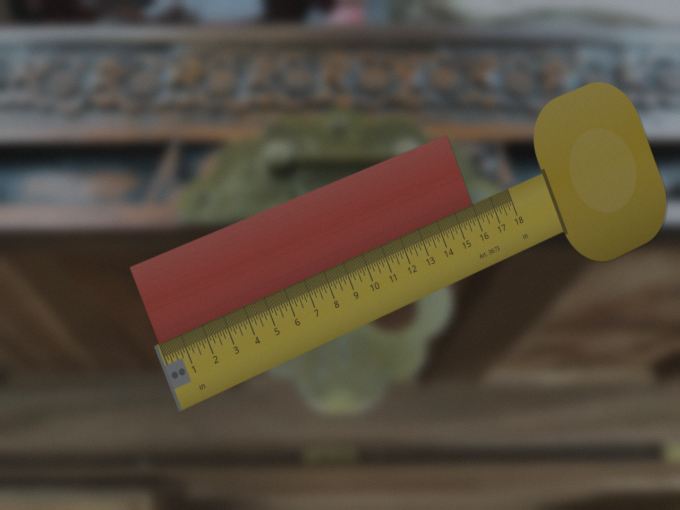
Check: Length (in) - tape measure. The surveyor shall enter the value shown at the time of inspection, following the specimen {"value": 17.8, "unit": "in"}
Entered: {"value": 16, "unit": "in"}
